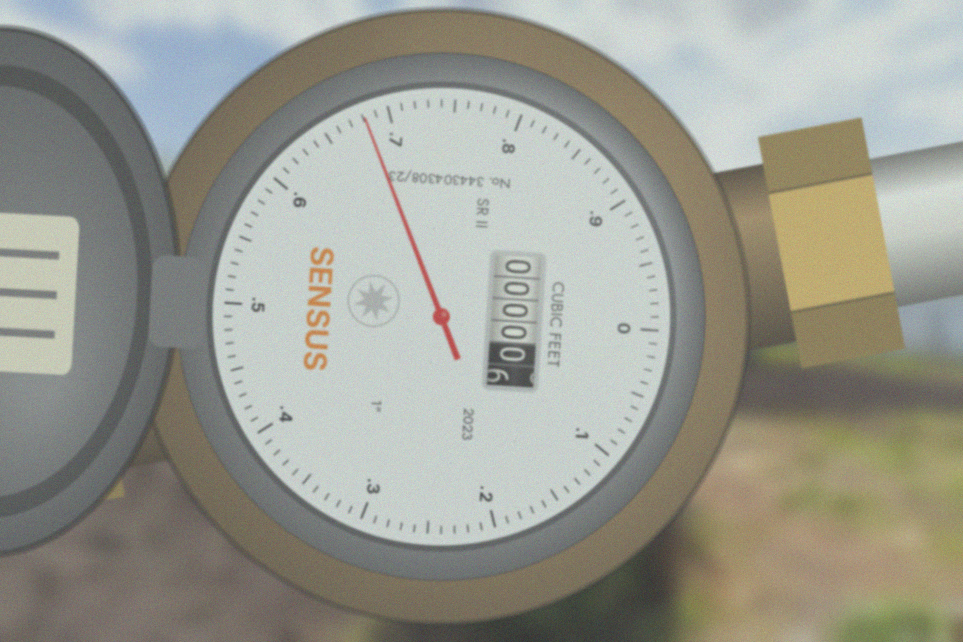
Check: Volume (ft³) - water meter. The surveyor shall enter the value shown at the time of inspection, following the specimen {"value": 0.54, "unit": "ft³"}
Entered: {"value": 5.68, "unit": "ft³"}
